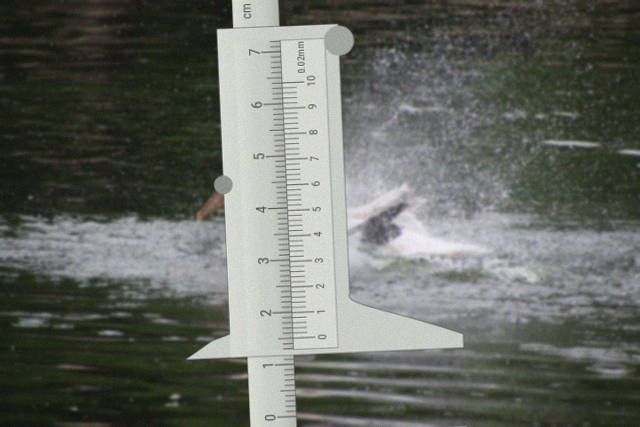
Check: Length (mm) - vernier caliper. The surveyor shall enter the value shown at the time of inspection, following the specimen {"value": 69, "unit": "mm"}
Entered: {"value": 15.0, "unit": "mm"}
